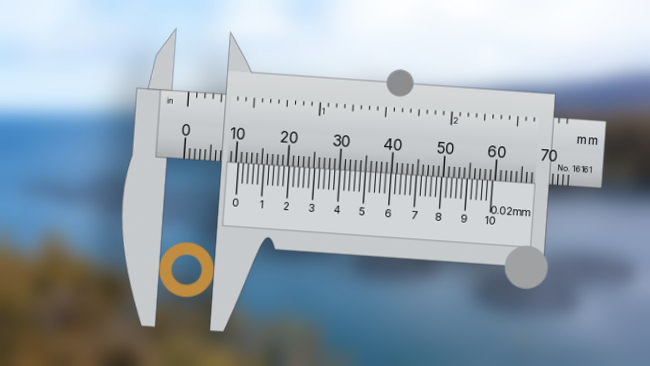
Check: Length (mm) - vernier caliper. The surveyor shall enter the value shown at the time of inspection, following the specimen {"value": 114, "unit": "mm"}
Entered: {"value": 10.5, "unit": "mm"}
